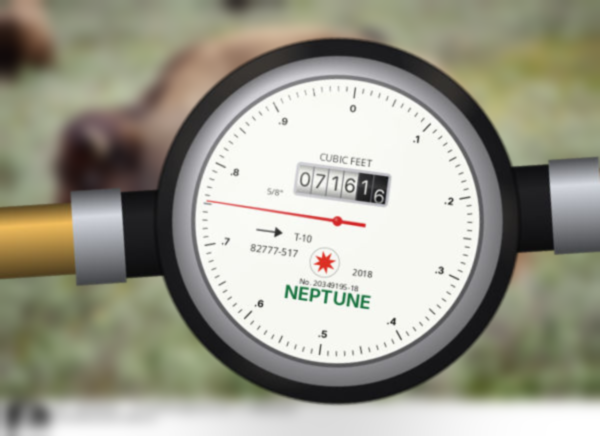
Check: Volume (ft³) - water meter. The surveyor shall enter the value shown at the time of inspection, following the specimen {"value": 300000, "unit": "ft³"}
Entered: {"value": 71615.75, "unit": "ft³"}
